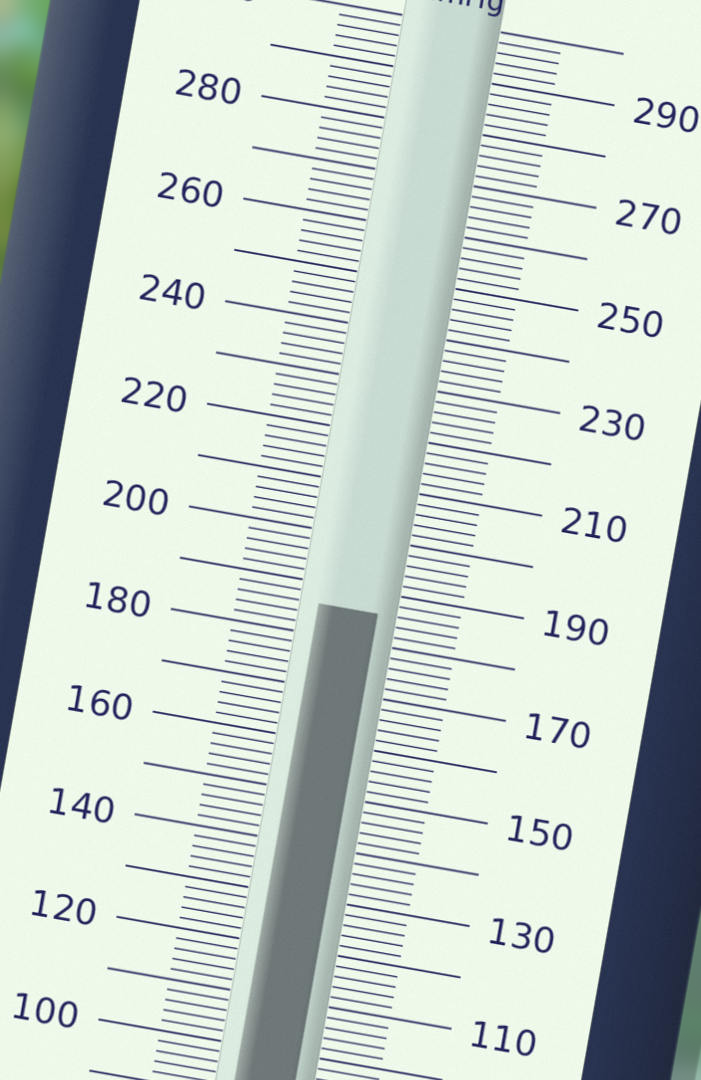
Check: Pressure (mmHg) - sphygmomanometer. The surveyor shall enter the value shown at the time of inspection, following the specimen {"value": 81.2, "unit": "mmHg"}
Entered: {"value": 186, "unit": "mmHg"}
